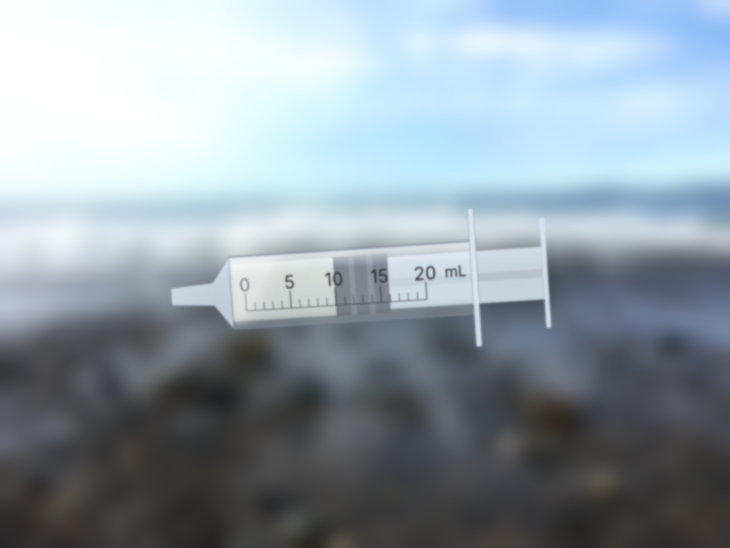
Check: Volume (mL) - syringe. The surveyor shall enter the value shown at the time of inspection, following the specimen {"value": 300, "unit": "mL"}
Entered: {"value": 10, "unit": "mL"}
